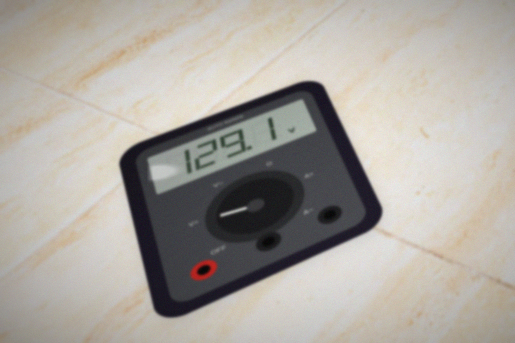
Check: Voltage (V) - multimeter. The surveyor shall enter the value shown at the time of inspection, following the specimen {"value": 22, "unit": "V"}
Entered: {"value": 129.1, "unit": "V"}
